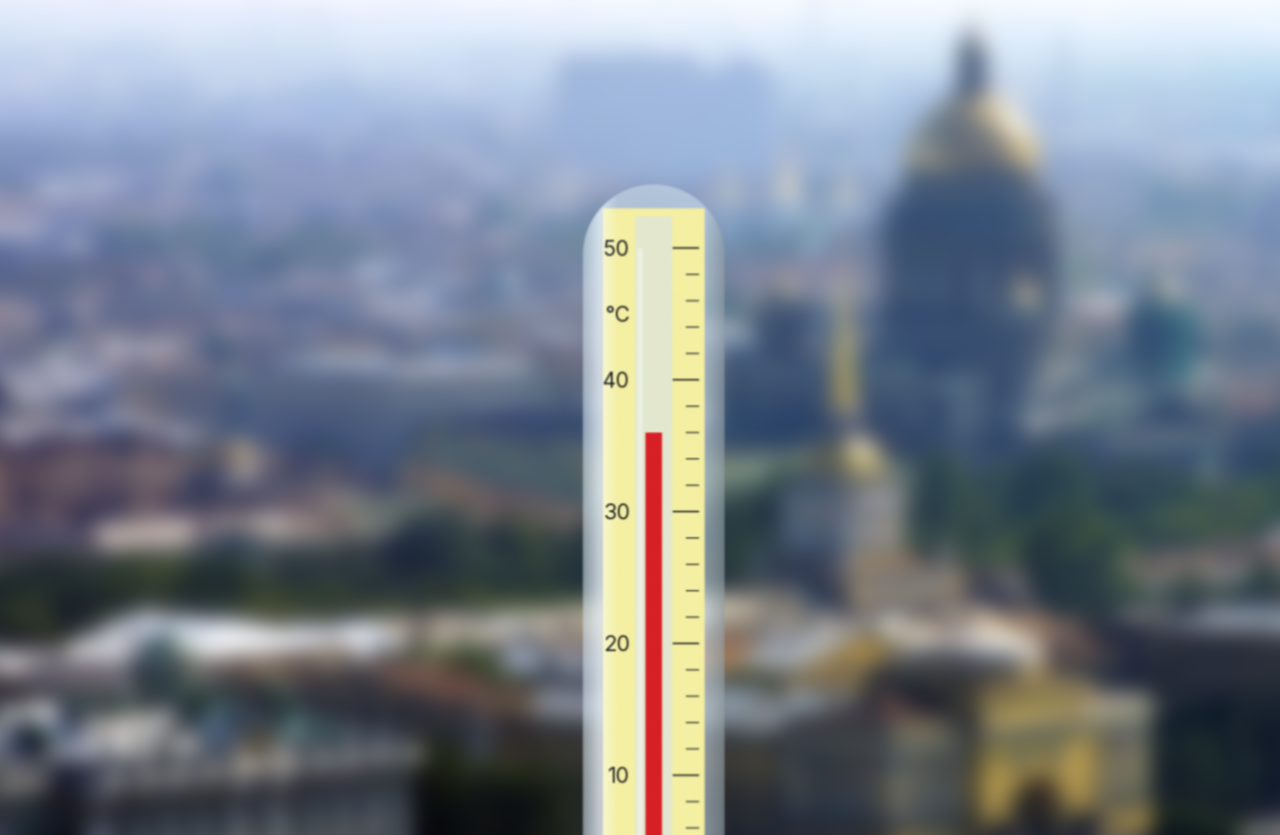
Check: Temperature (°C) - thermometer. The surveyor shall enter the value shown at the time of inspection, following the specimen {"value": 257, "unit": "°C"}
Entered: {"value": 36, "unit": "°C"}
